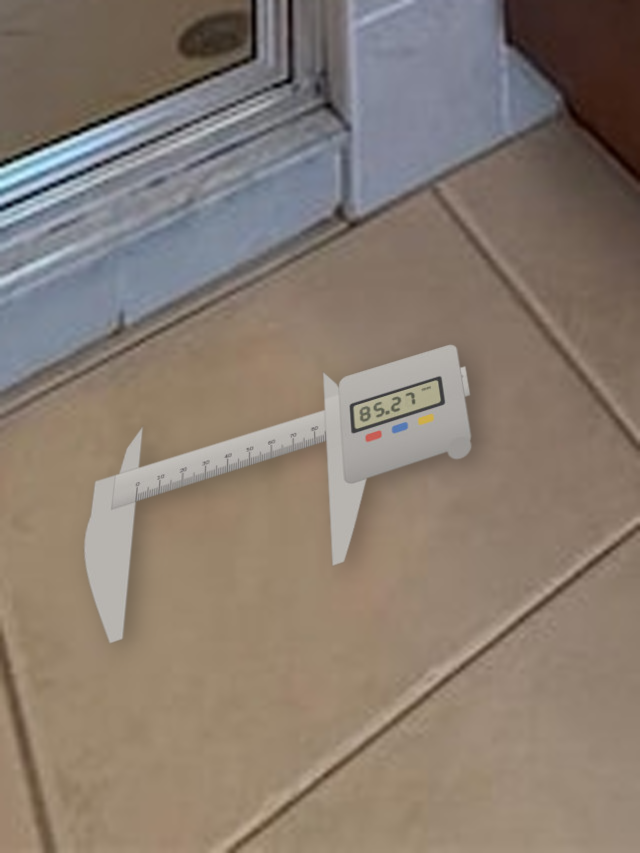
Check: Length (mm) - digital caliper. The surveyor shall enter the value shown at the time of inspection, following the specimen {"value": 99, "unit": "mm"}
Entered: {"value": 85.27, "unit": "mm"}
